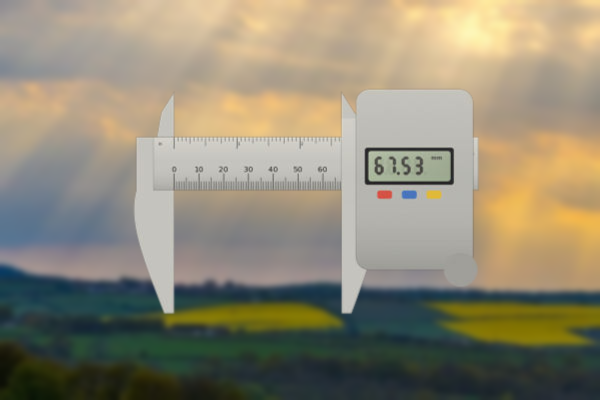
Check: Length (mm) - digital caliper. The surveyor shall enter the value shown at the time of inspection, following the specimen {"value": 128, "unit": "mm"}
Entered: {"value": 67.53, "unit": "mm"}
